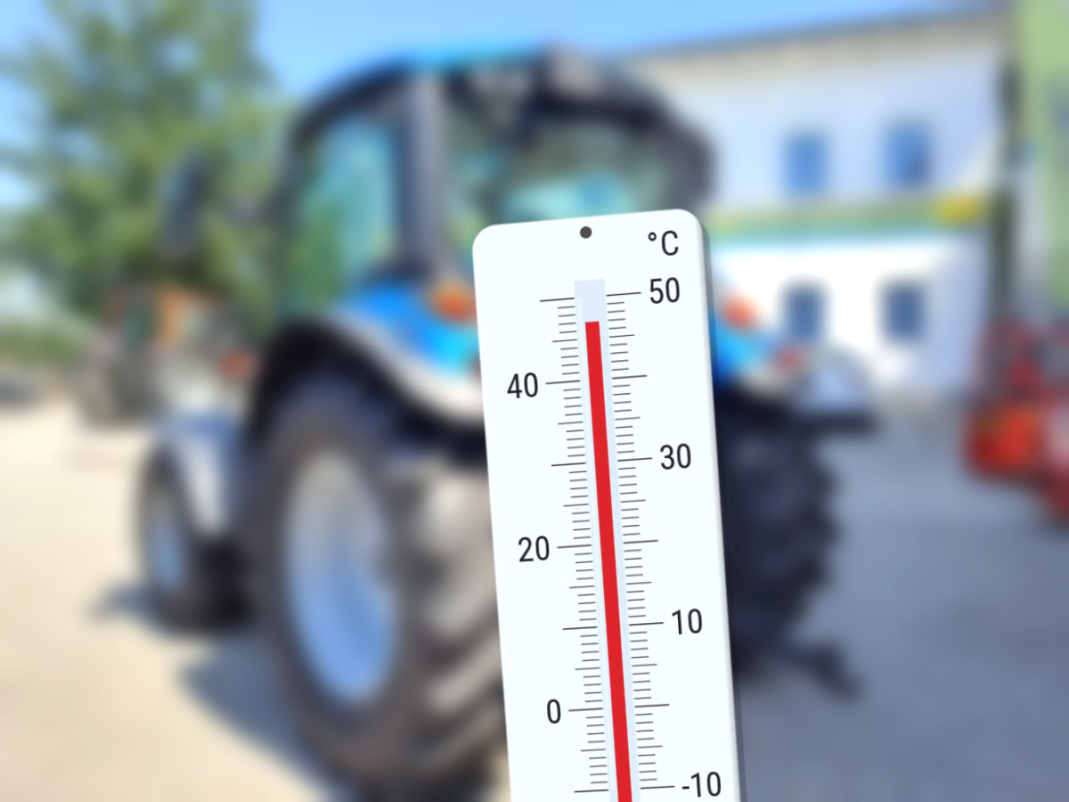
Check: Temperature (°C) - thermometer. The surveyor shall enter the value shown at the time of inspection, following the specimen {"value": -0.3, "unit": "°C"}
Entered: {"value": 47, "unit": "°C"}
